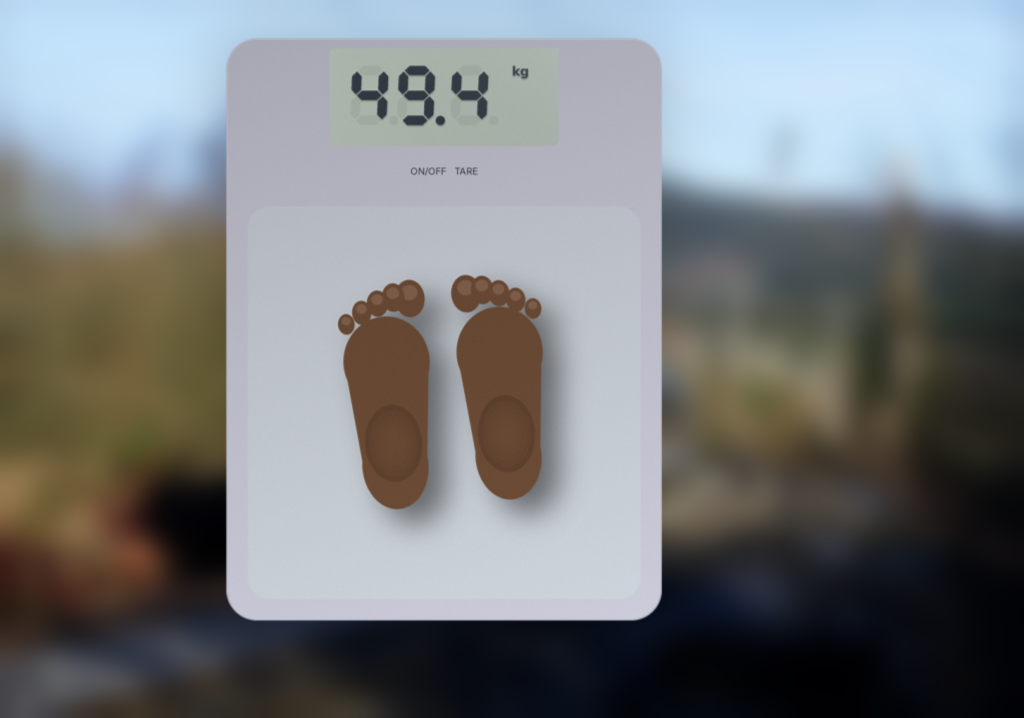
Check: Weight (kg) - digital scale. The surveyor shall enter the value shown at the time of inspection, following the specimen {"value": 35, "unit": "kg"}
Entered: {"value": 49.4, "unit": "kg"}
